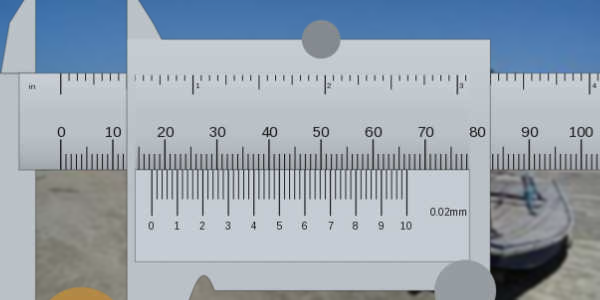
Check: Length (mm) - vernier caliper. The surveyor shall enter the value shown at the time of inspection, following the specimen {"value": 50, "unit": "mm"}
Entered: {"value": 17.5, "unit": "mm"}
